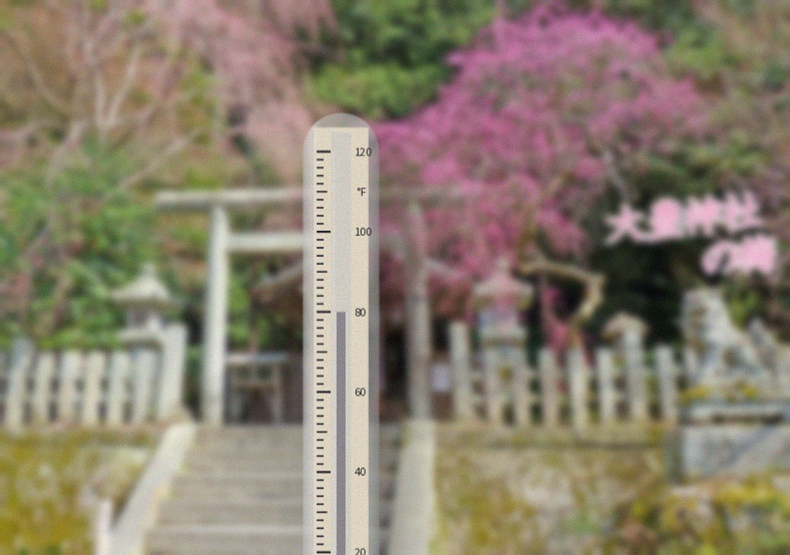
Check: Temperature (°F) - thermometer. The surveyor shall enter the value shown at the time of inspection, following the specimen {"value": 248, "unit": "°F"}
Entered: {"value": 80, "unit": "°F"}
